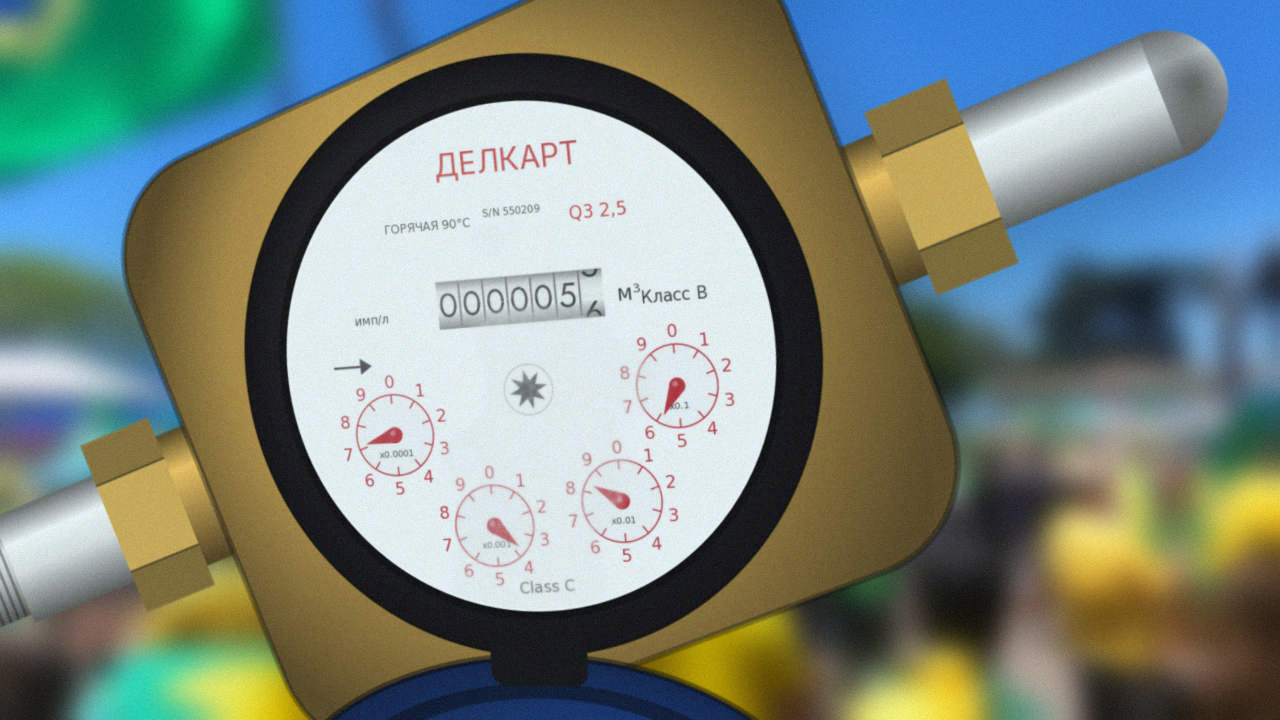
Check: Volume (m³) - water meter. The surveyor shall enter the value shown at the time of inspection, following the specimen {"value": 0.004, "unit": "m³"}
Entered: {"value": 55.5837, "unit": "m³"}
